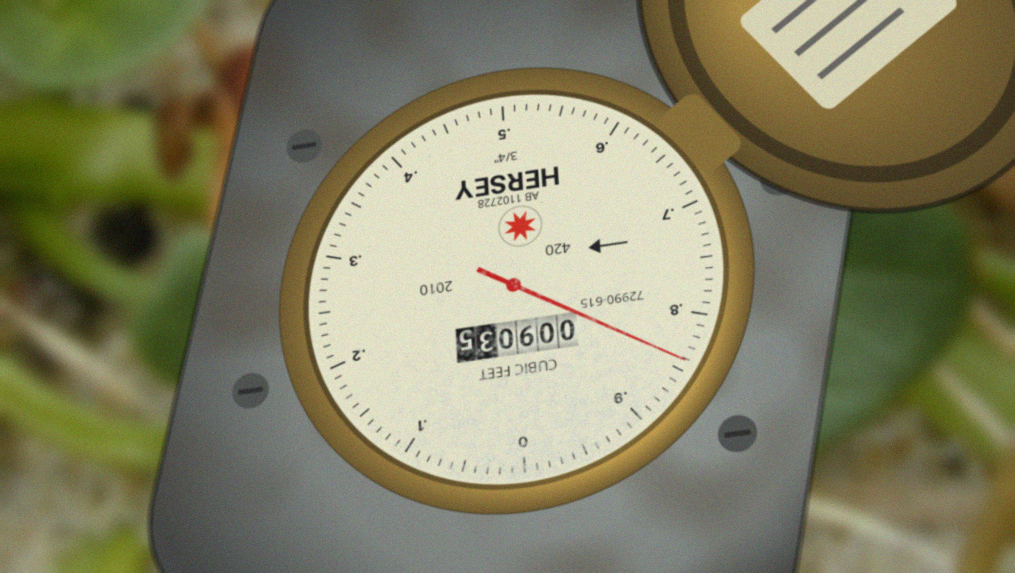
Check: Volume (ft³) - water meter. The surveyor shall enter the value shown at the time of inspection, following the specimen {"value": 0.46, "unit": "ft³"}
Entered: {"value": 9034.84, "unit": "ft³"}
